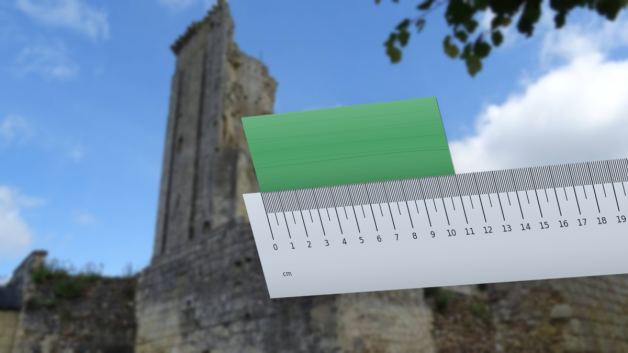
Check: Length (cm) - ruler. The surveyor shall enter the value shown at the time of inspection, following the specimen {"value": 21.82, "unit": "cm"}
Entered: {"value": 11, "unit": "cm"}
